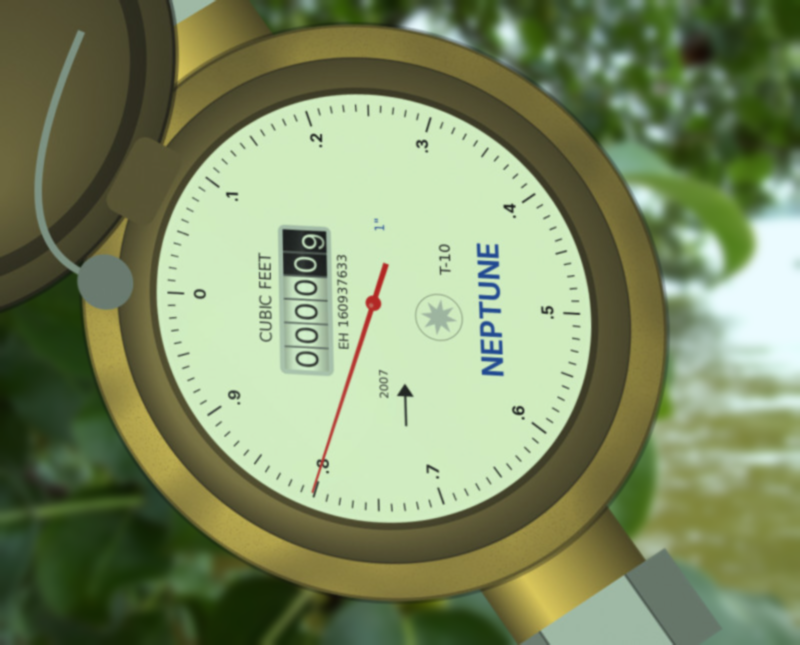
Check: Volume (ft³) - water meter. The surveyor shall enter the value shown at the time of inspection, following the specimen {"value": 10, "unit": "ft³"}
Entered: {"value": 8.80, "unit": "ft³"}
